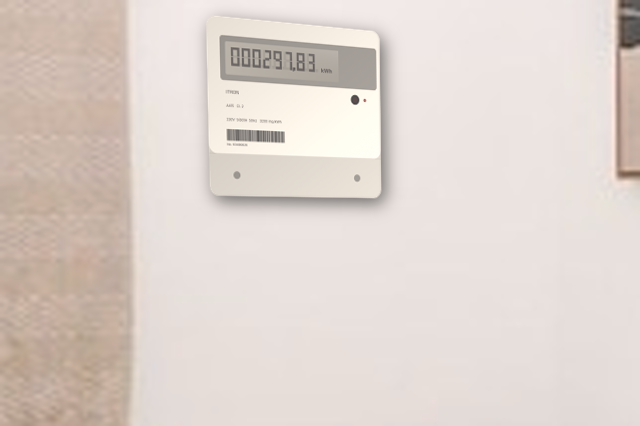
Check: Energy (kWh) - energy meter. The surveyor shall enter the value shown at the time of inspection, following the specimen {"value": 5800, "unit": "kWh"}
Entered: {"value": 297.83, "unit": "kWh"}
